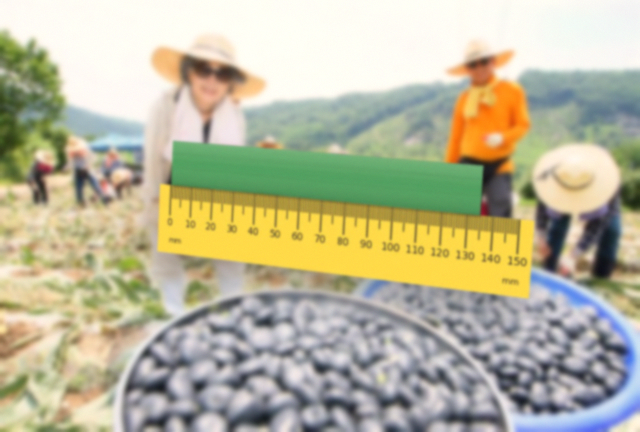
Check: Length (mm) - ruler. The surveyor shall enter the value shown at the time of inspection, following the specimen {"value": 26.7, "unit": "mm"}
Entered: {"value": 135, "unit": "mm"}
